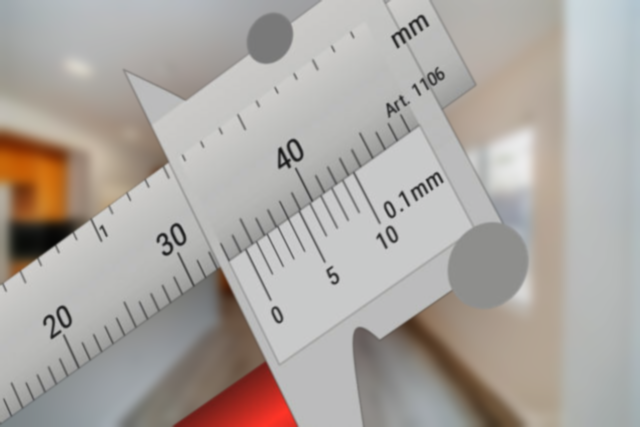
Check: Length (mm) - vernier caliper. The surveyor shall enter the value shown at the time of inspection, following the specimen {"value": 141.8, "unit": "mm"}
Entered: {"value": 34.4, "unit": "mm"}
